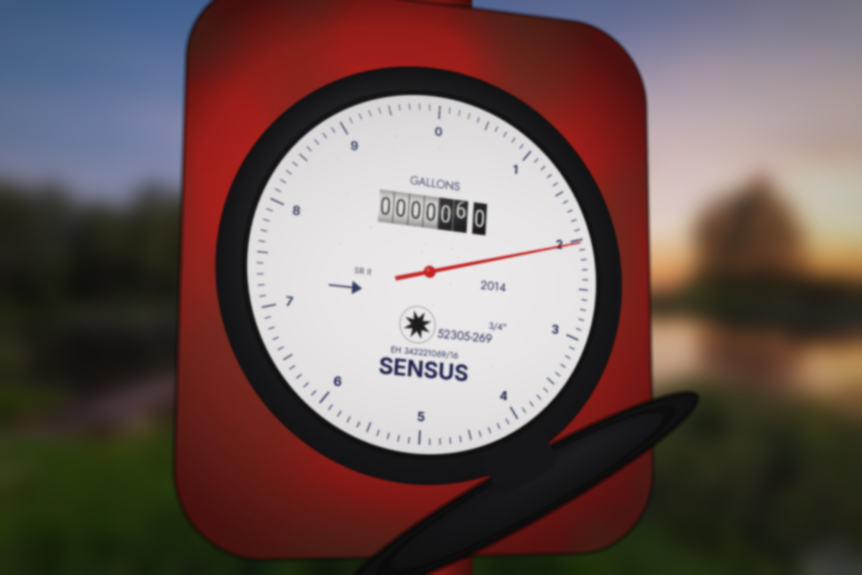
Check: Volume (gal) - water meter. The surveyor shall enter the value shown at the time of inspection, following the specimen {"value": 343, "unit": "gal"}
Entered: {"value": 62.0, "unit": "gal"}
